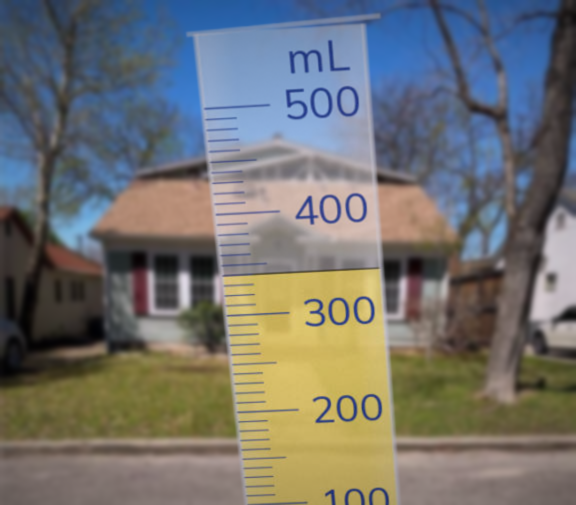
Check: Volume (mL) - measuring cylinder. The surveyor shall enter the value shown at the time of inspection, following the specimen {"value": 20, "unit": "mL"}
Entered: {"value": 340, "unit": "mL"}
